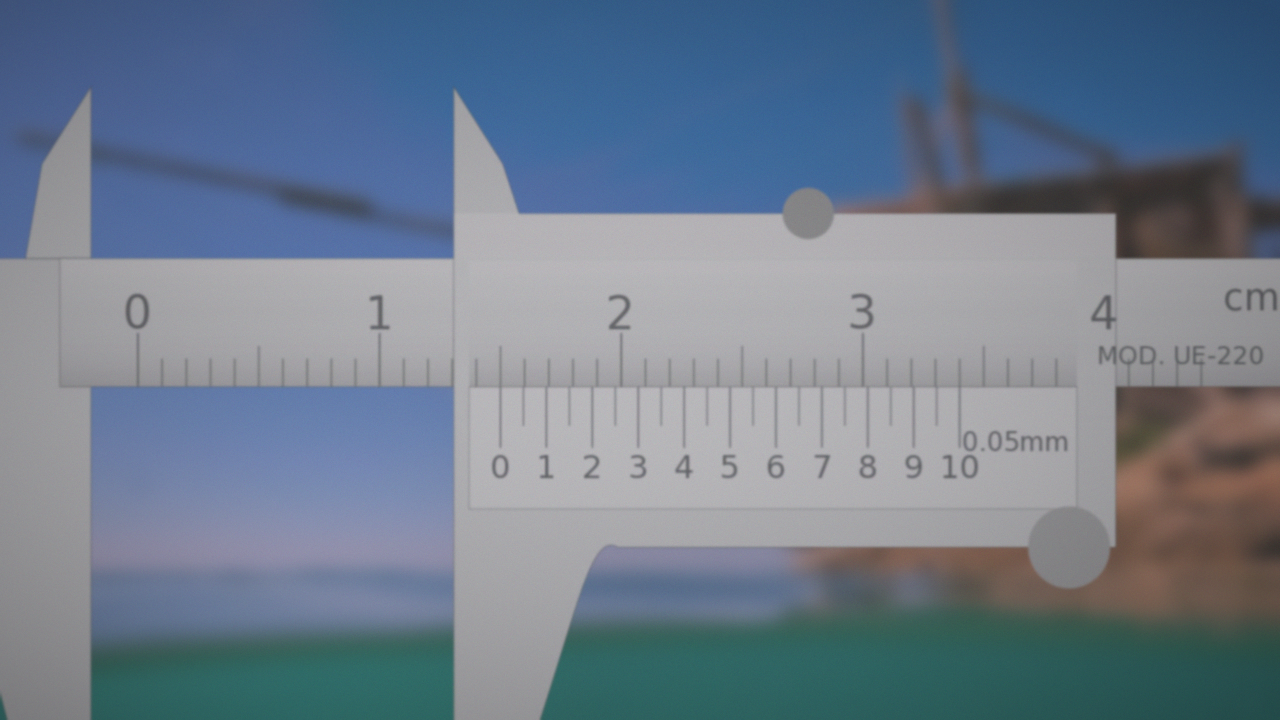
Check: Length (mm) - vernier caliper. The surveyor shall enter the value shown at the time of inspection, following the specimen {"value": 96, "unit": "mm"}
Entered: {"value": 15.0, "unit": "mm"}
